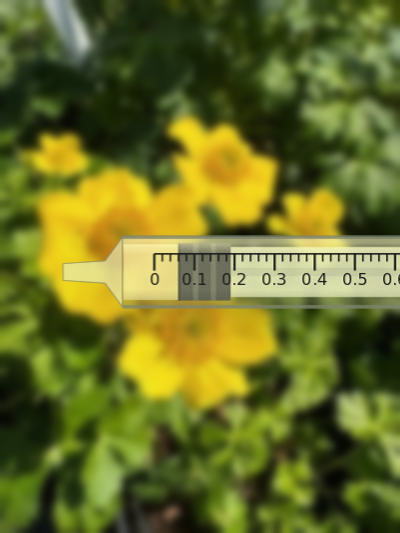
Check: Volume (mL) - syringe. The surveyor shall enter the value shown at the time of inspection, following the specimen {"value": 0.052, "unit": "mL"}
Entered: {"value": 0.06, "unit": "mL"}
